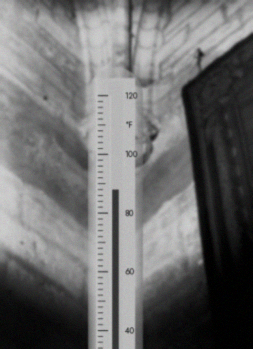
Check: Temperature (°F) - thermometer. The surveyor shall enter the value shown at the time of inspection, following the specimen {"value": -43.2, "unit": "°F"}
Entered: {"value": 88, "unit": "°F"}
